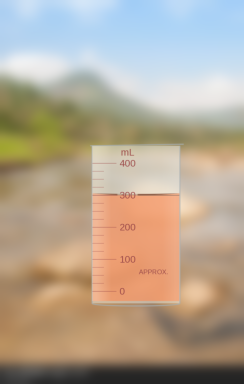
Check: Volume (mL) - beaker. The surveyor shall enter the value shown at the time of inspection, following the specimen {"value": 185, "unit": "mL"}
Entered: {"value": 300, "unit": "mL"}
